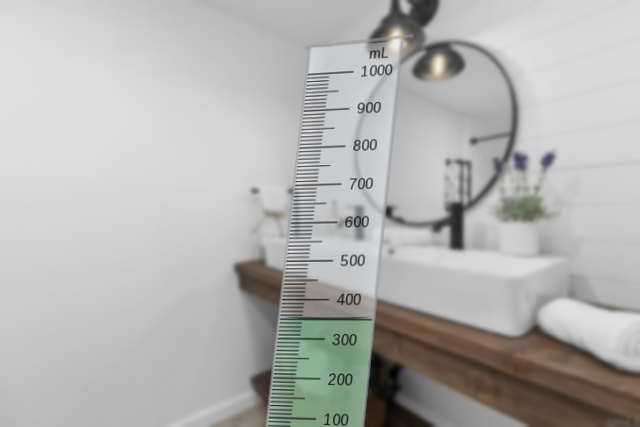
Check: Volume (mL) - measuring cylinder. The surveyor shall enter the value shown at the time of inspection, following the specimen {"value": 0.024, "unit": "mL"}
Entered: {"value": 350, "unit": "mL"}
